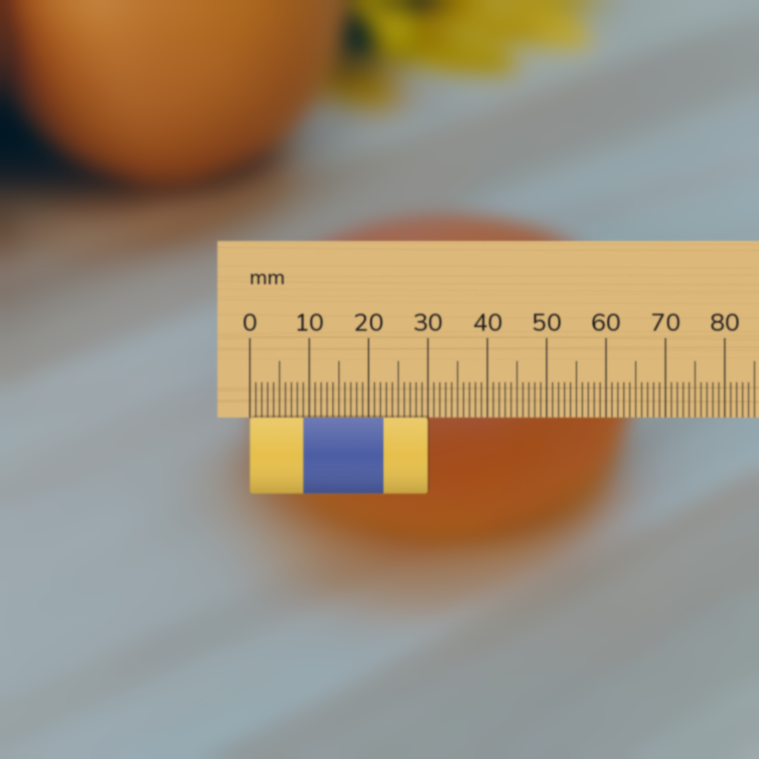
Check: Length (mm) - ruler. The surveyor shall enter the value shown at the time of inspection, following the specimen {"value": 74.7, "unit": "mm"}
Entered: {"value": 30, "unit": "mm"}
